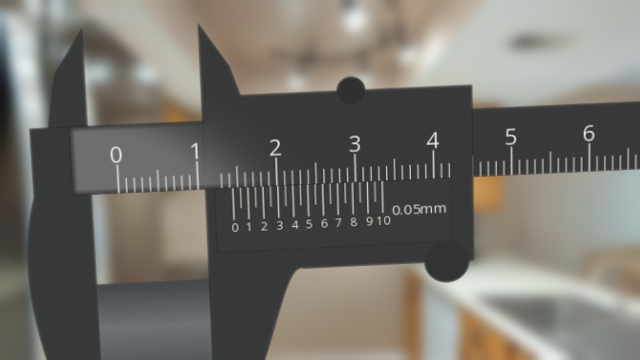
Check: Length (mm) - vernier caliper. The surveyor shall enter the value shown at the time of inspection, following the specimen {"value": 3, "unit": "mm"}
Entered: {"value": 14.4, "unit": "mm"}
